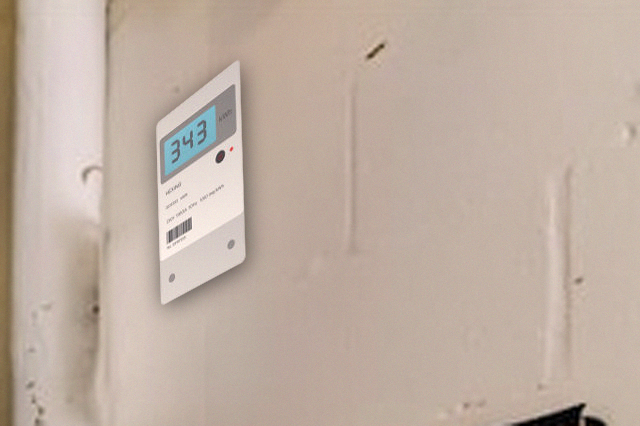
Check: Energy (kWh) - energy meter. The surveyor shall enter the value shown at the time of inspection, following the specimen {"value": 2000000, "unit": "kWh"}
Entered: {"value": 343, "unit": "kWh"}
